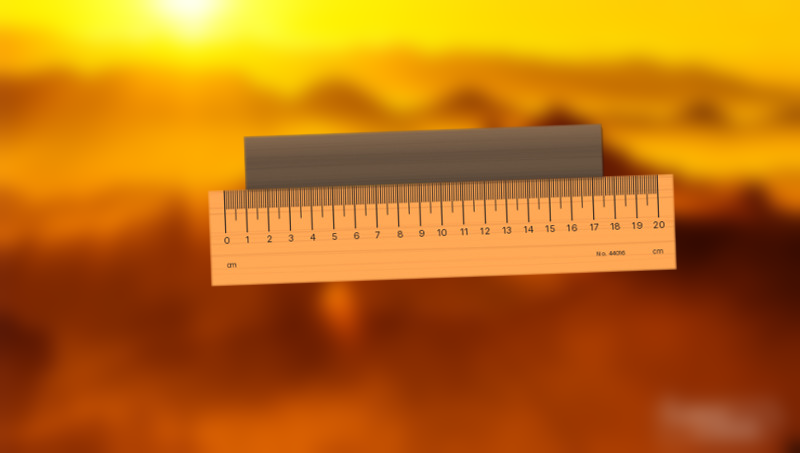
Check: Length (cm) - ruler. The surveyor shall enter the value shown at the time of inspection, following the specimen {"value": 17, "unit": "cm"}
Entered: {"value": 16.5, "unit": "cm"}
